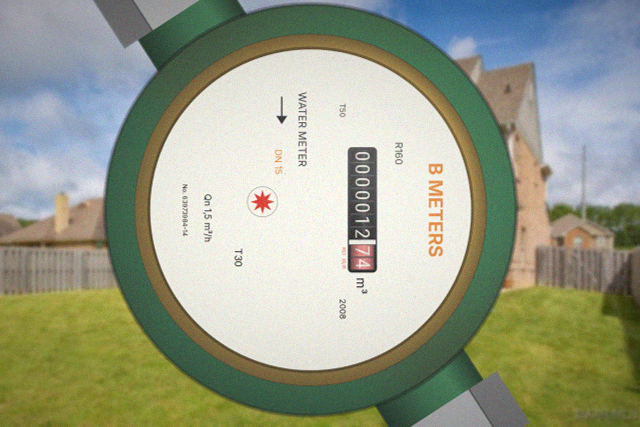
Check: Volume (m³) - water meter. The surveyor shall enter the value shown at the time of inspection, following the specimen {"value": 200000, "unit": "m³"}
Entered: {"value": 12.74, "unit": "m³"}
